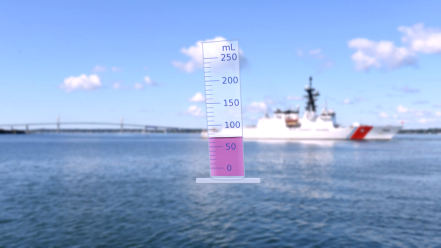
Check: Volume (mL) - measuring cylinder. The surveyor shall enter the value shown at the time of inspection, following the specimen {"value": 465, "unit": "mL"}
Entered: {"value": 70, "unit": "mL"}
